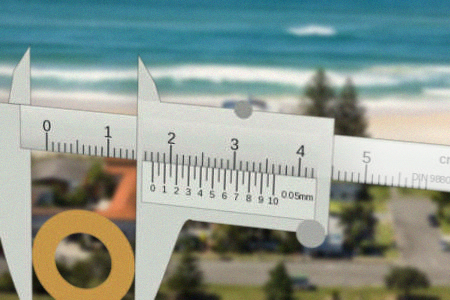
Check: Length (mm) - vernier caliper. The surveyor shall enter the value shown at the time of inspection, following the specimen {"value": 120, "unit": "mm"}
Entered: {"value": 17.2, "unit": "mm"}
